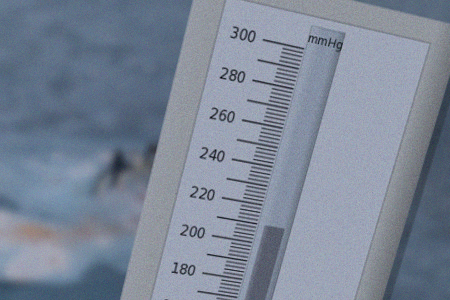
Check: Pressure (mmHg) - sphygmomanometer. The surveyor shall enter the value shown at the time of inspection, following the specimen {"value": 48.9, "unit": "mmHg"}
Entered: {"value": 210, "unit": "mmHg"}
